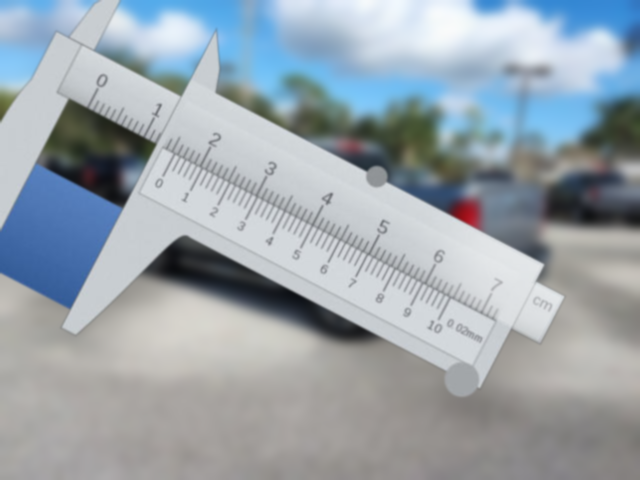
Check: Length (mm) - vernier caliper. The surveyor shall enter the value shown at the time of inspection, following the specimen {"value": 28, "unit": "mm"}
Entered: {"value": 15.5, "unit": "mm"}
